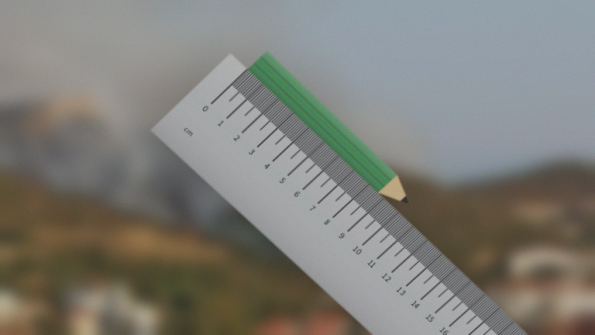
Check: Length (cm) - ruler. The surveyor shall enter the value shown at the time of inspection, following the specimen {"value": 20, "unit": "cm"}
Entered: {"value": 10, "unit": "cm"}
